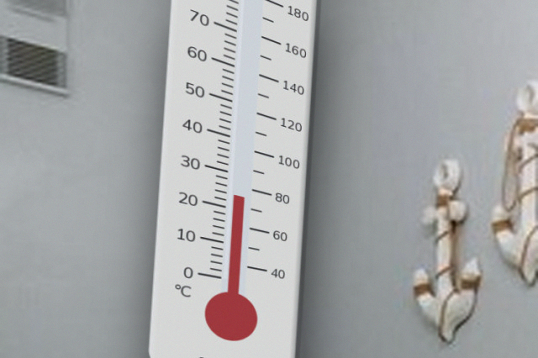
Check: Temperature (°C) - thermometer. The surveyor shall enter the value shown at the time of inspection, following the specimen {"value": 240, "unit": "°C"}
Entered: {"value": 24, "unit": "°C"}
